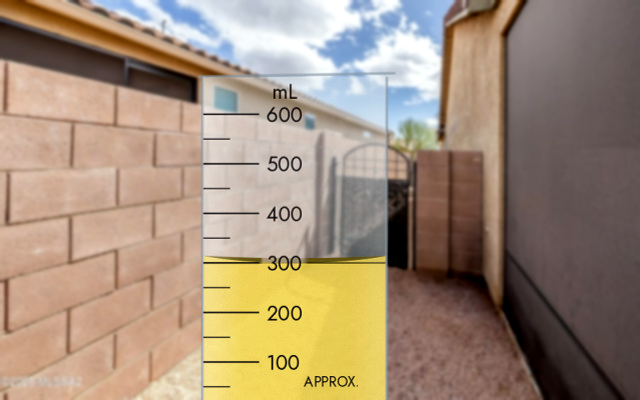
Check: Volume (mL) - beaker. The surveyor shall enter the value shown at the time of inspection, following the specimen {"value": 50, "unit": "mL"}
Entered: {"value": 300, "unit": "mL"}
